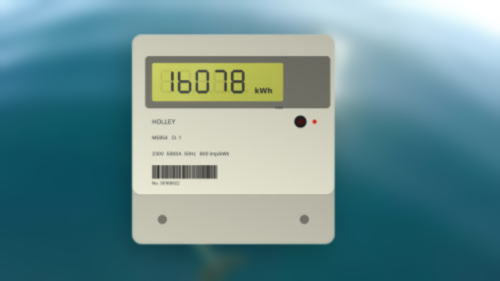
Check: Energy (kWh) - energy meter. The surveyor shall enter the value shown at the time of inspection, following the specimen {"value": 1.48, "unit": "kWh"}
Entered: {"value": 16078, "unit": "kWh"}
